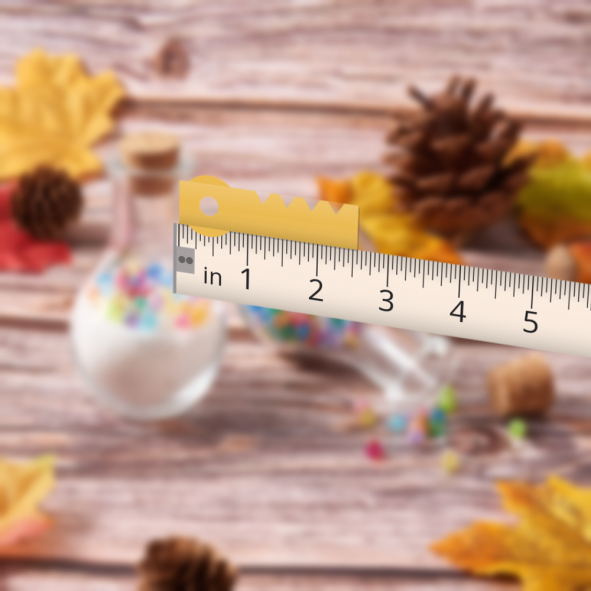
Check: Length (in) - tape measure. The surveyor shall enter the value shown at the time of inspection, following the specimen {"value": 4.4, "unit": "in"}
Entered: {"value": 2.5625, "unit": "in"}
